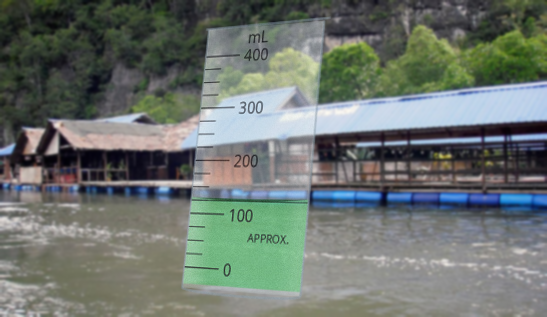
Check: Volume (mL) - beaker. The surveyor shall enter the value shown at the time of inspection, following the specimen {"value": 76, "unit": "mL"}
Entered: {"value": 125, "unit": "mL"}
